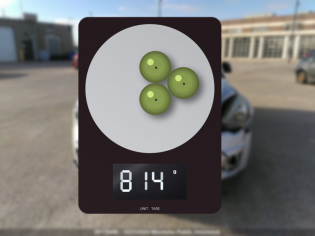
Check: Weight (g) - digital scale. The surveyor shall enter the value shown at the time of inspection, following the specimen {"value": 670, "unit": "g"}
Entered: {"value": 814, "unit": "g"}
